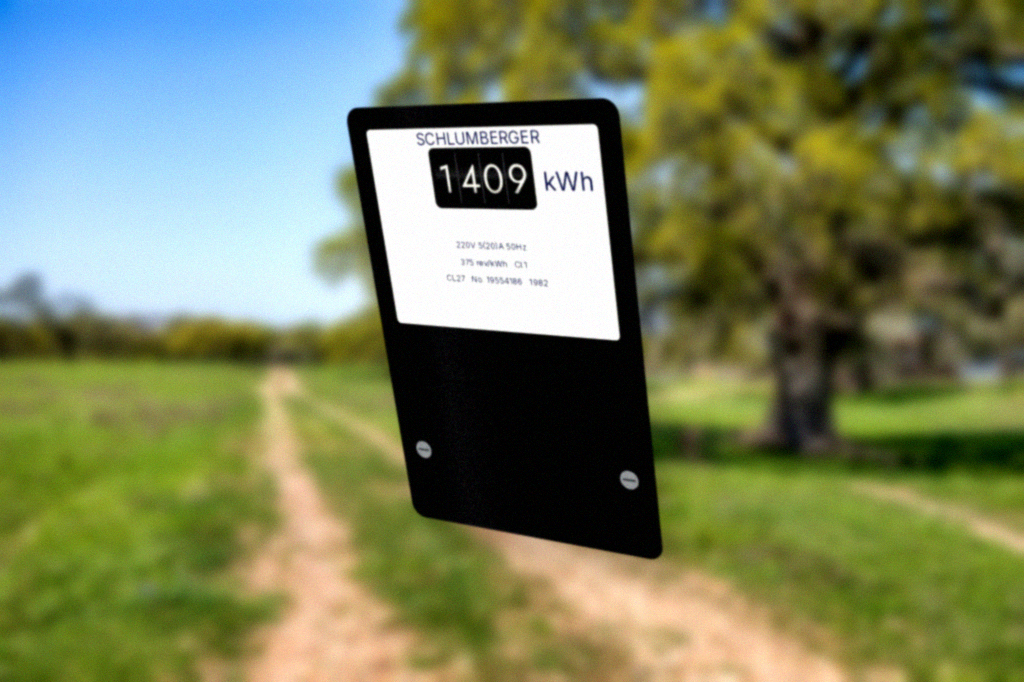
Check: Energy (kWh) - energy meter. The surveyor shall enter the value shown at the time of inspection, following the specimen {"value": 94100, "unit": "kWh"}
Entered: {"value": 1409, "unit": "kWh"}
